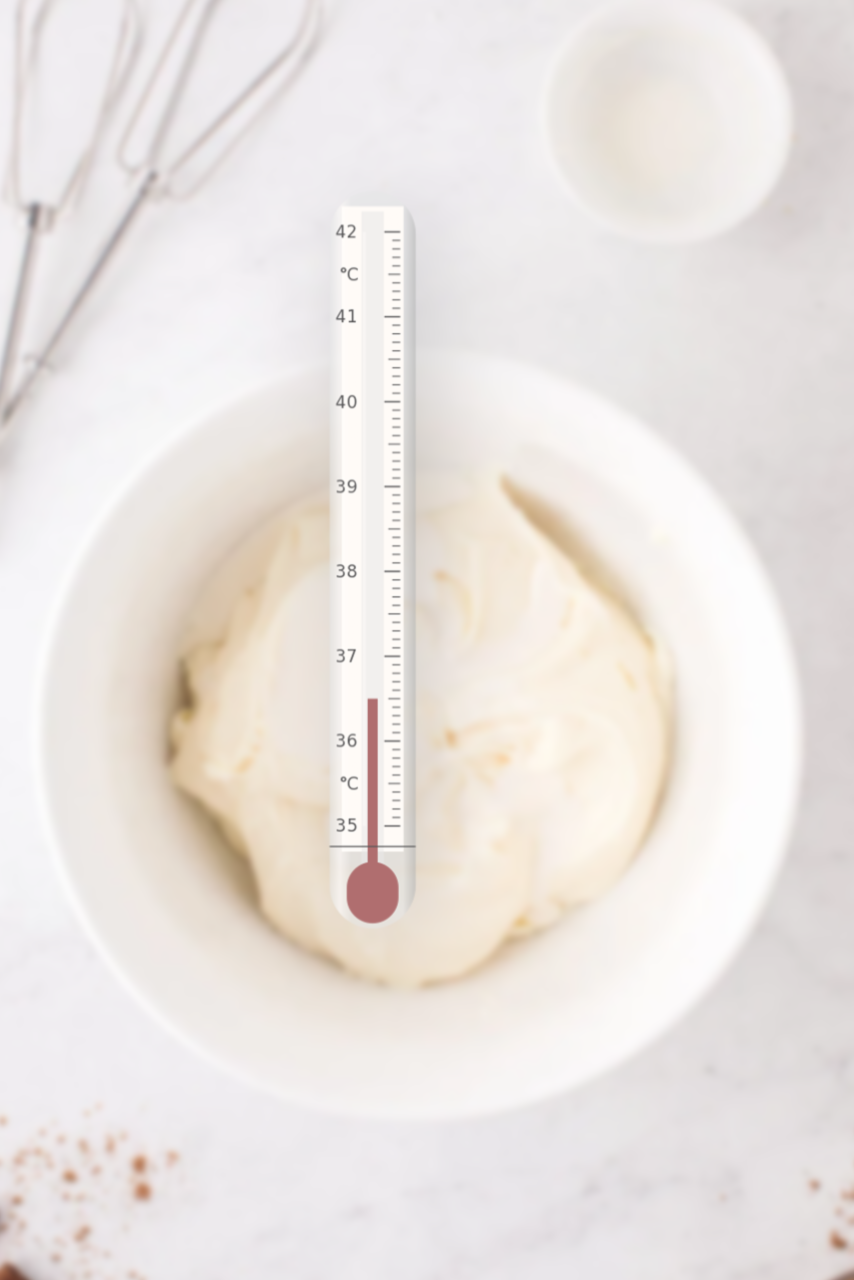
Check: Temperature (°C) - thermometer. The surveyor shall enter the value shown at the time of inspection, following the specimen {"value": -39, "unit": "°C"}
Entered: {"value": 36.5, "unit": "°C"}
